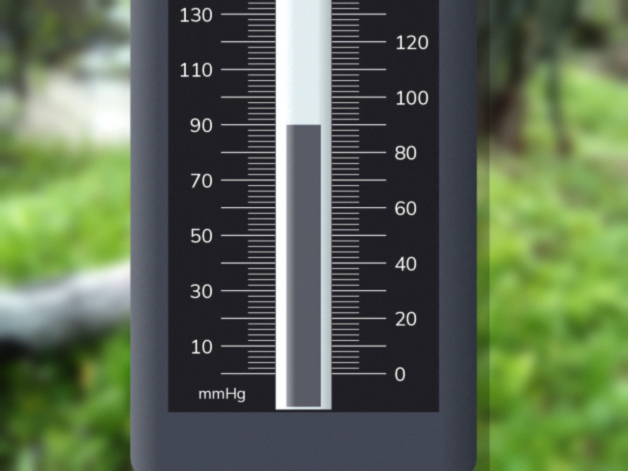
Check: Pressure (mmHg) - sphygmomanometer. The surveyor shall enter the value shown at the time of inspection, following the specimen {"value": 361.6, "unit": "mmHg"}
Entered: {"value": 90, "unit": "mmHg"}
